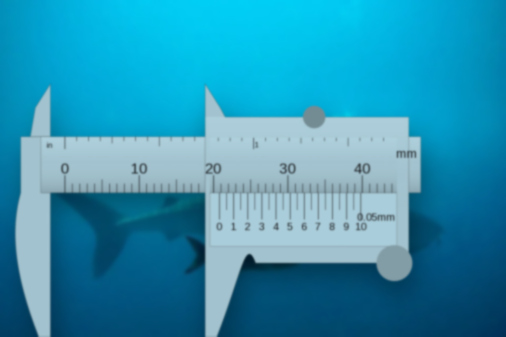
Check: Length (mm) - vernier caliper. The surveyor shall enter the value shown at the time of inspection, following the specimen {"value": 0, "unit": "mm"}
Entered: {"value": 20.8, "unit": "mm"}
